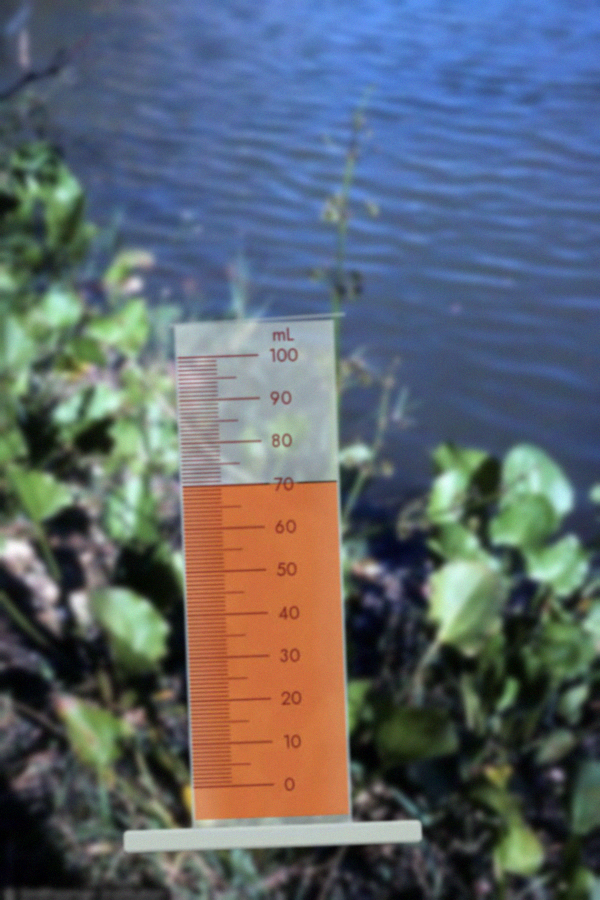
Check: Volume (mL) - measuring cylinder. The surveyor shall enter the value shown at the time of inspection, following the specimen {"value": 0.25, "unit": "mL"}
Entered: {"value": 70, "unit": "mL"}
